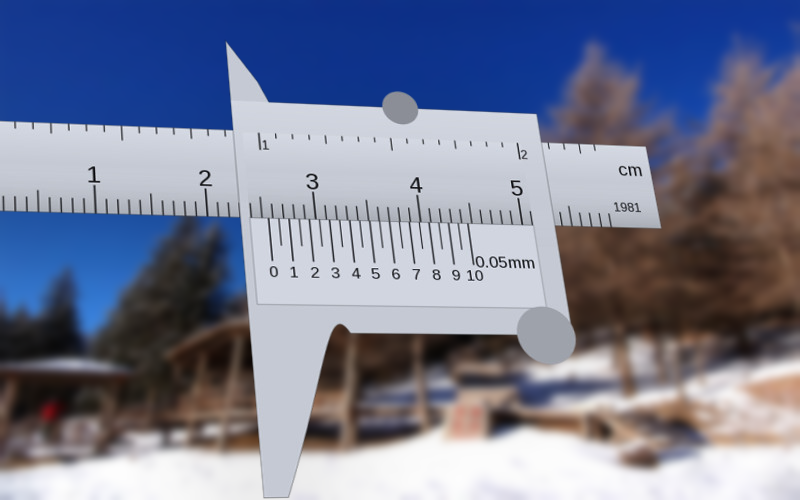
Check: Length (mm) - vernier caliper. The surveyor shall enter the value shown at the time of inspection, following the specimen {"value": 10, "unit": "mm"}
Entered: {"value": 25.6, "unit": "mm"}
